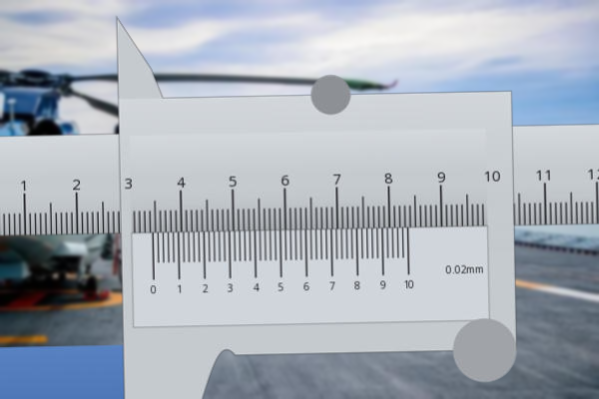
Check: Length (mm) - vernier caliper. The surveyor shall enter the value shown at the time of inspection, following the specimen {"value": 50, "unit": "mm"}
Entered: {"value": 34.5, "unit": "mm"}
